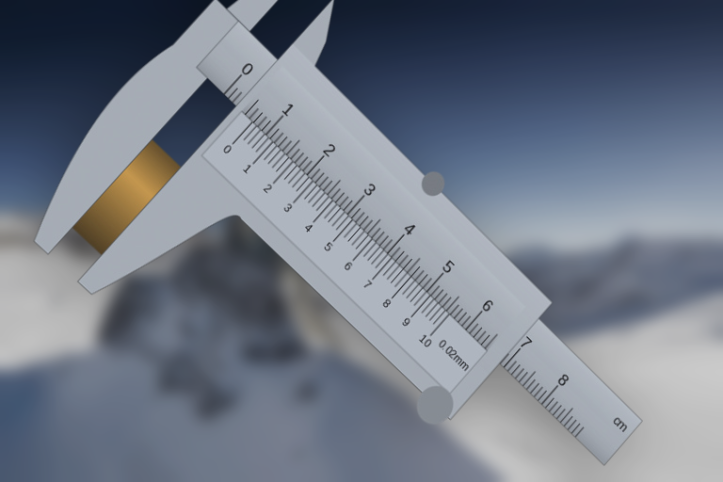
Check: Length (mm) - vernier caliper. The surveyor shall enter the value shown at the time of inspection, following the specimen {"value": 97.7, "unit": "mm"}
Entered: {"value": 6.8, "unit": "mm"}
